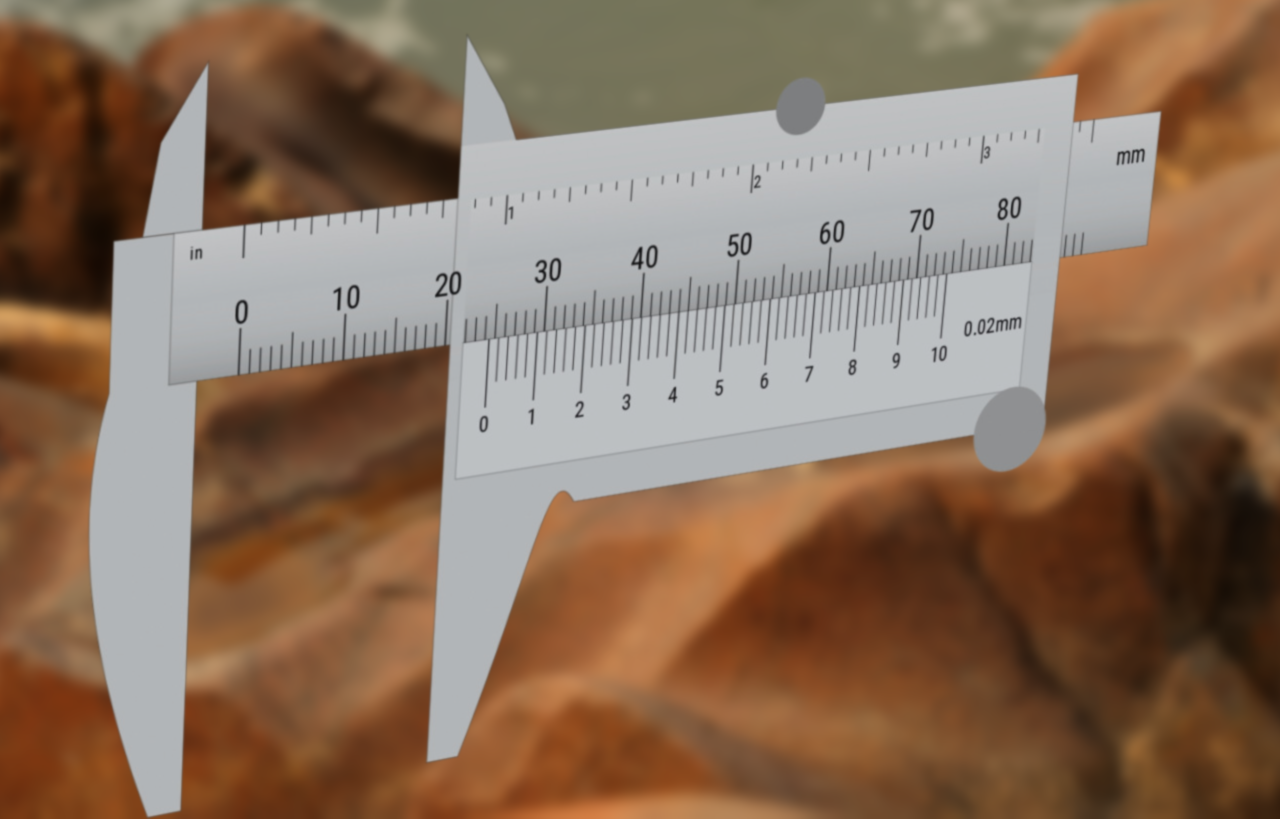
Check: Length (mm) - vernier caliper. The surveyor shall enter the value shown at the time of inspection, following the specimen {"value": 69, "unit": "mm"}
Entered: {"value": 24.4, "unit": "mm"}
